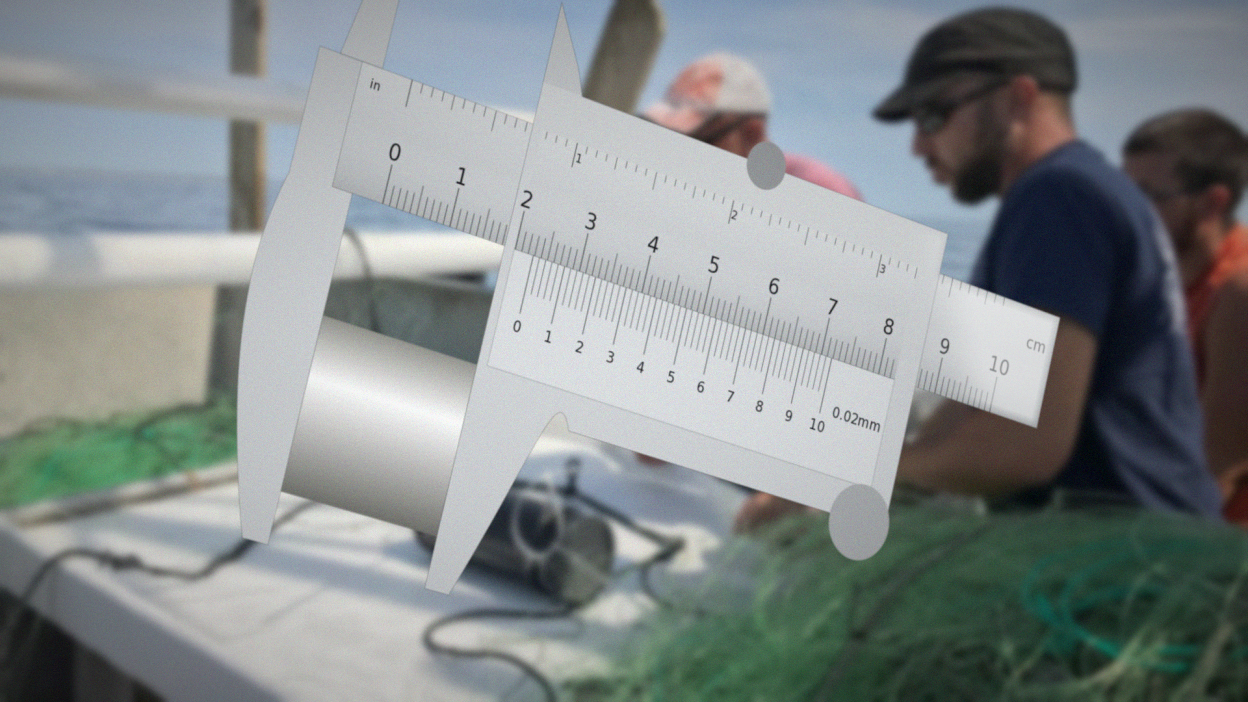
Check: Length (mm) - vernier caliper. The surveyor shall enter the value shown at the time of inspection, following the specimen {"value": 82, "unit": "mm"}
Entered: {"value": 22.8, "unit": "mm"}
